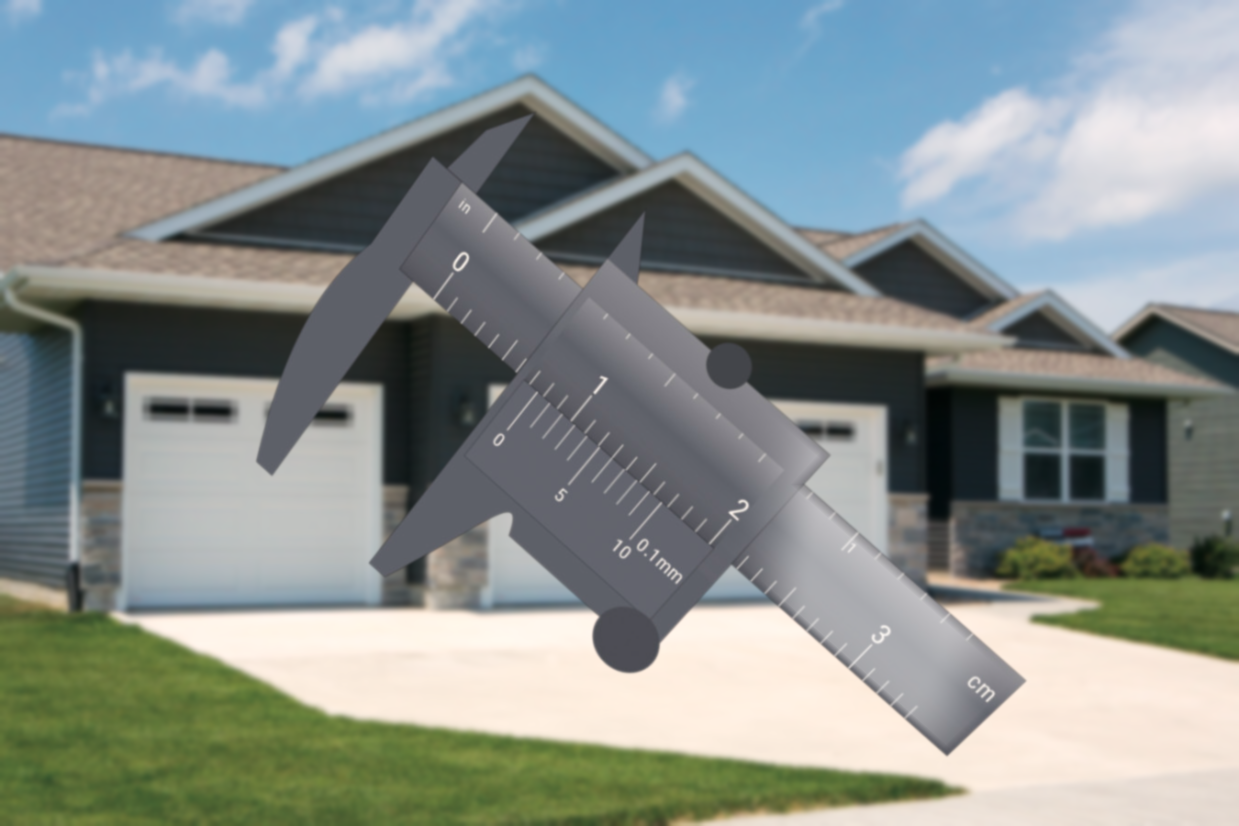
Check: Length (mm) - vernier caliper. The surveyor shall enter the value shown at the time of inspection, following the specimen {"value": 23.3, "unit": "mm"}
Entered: {"value": 7.6, "unit": "mm"}
